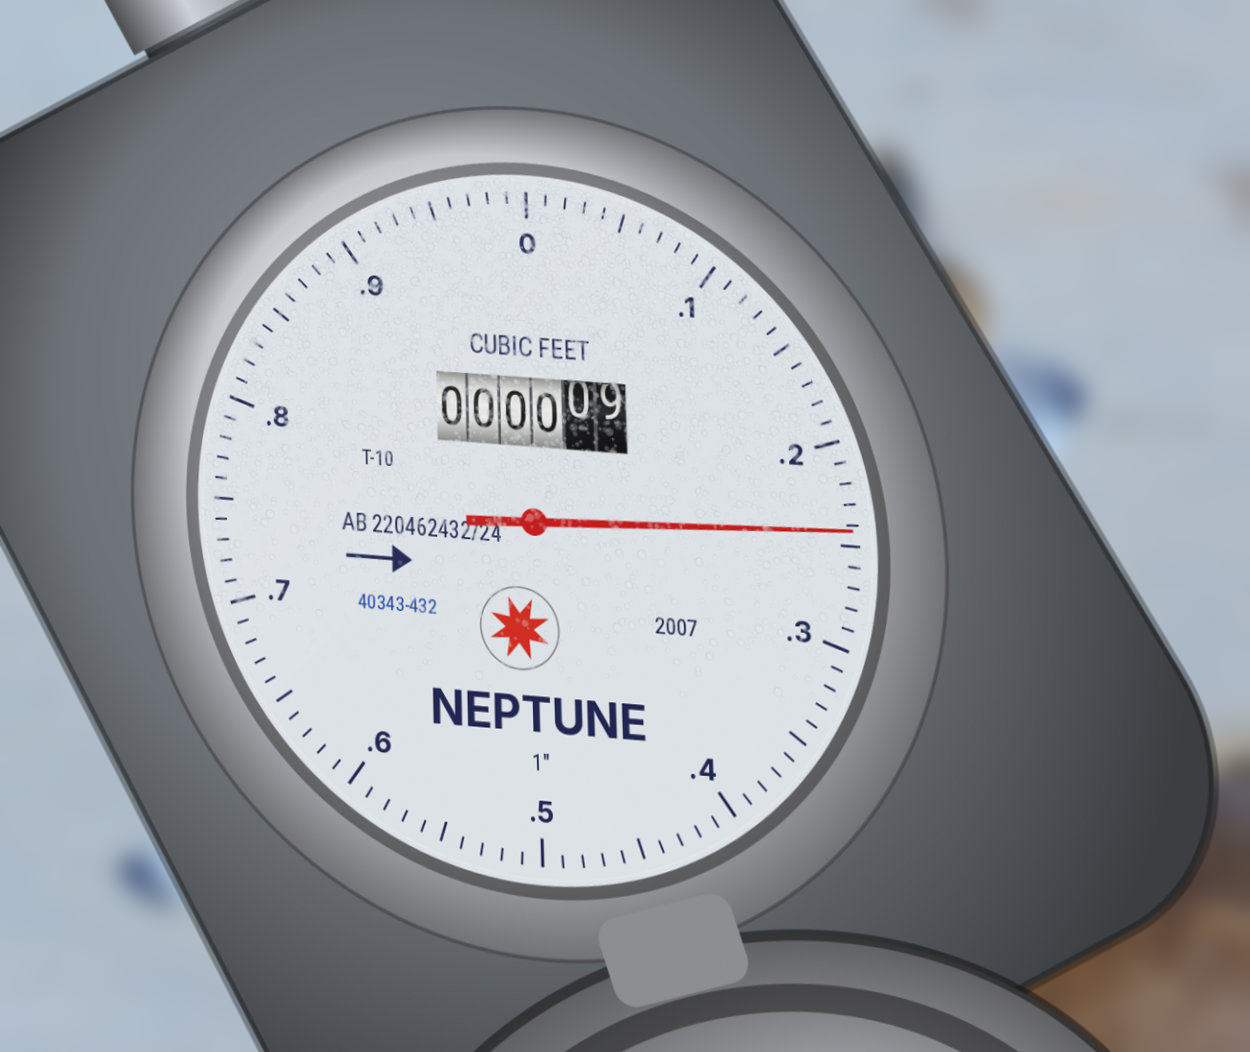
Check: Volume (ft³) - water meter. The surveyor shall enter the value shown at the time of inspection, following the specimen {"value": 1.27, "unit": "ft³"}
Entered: {"value": 9.24, "unit": "ft³"}
